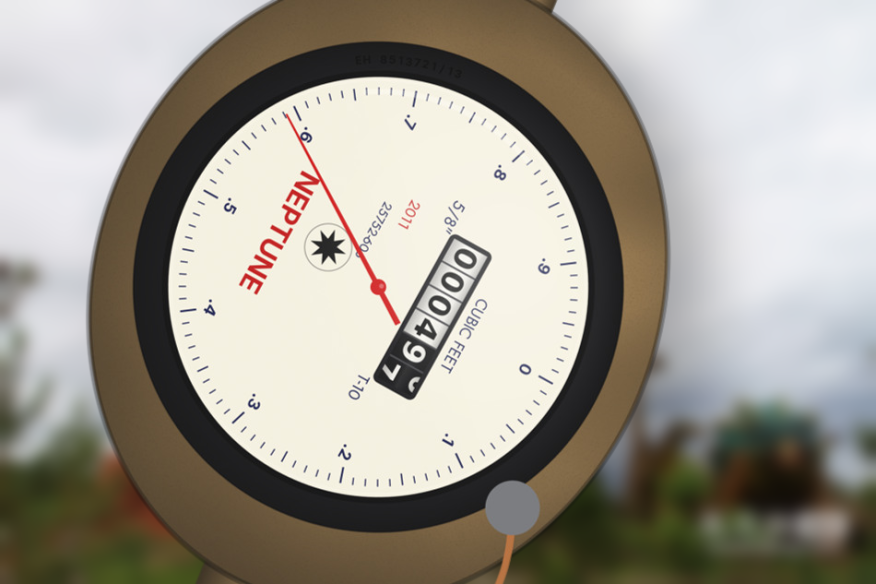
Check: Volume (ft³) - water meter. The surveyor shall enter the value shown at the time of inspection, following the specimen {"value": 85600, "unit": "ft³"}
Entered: {"value": 496.59, "unit": "ft³"}
